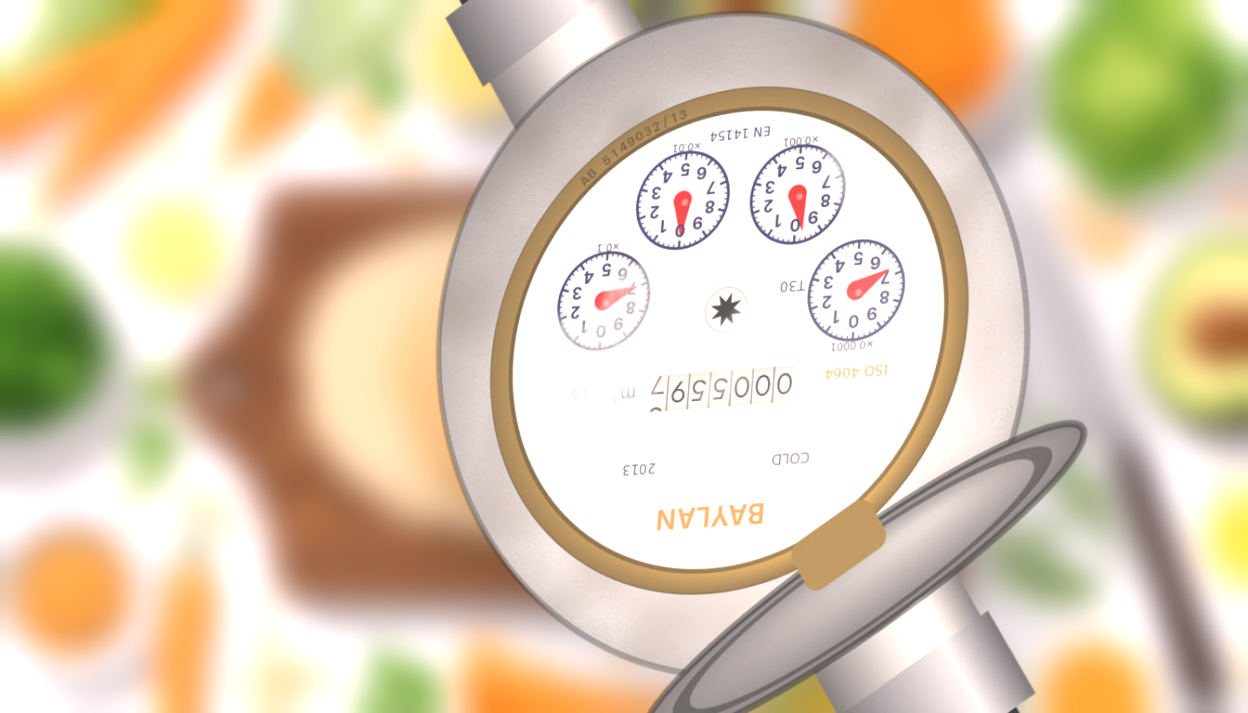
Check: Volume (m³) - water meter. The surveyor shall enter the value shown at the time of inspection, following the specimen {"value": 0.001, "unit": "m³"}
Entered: {"value": 5596.6996, "unit": "m³"}
